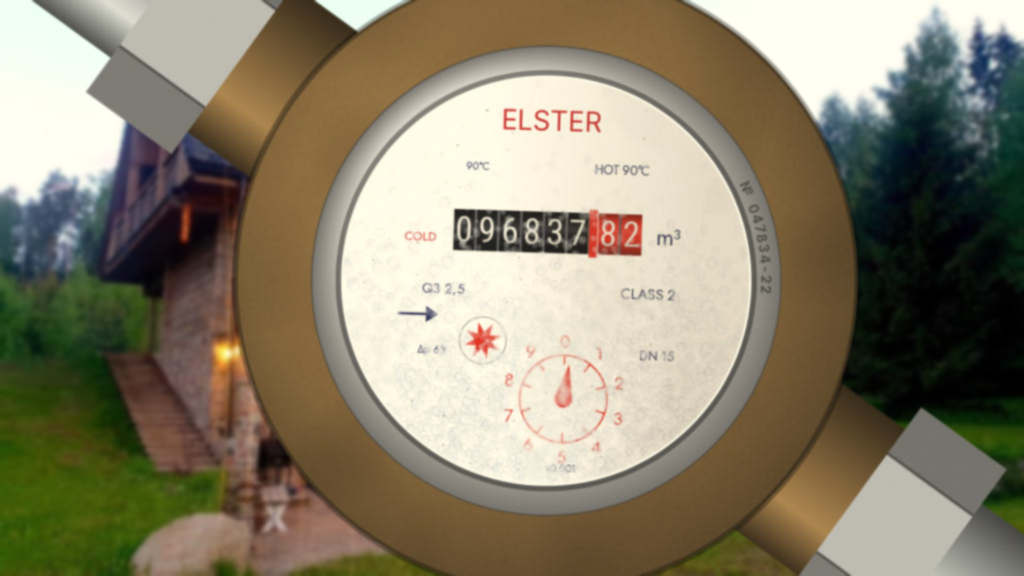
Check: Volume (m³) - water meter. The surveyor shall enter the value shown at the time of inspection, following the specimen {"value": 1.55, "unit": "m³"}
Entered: {"value": 96837.820, "unit": "m³"}
